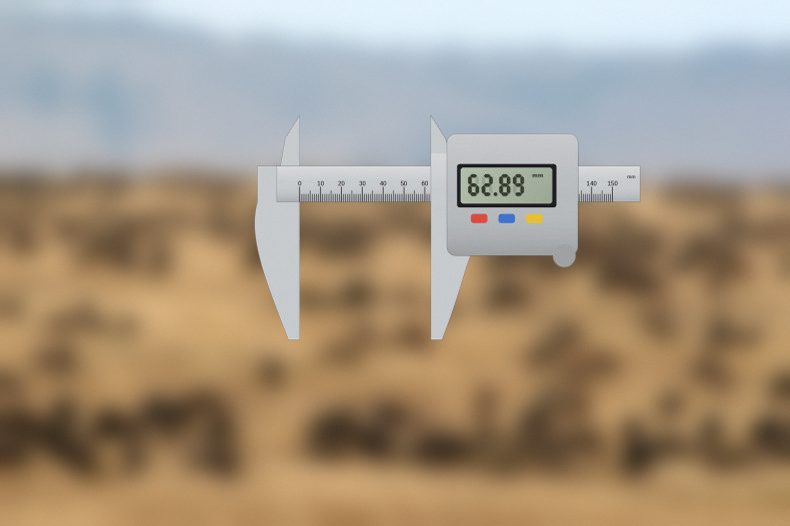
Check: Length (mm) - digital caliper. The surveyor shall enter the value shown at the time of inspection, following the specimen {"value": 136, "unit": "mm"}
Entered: {"value": 62.89, "unit": "mm"}
